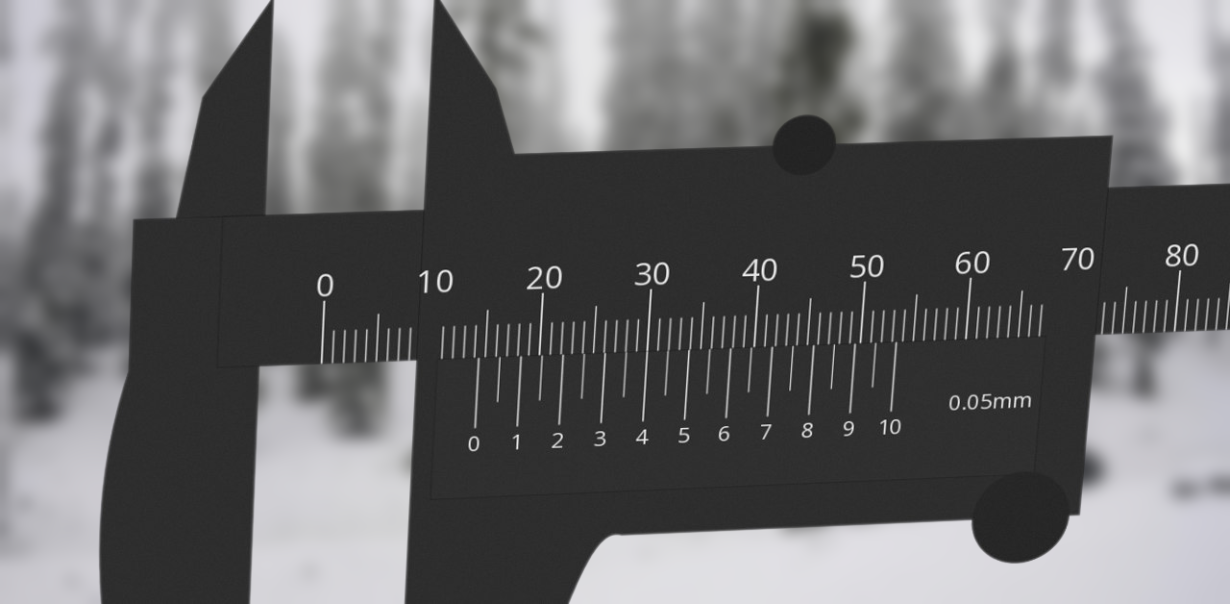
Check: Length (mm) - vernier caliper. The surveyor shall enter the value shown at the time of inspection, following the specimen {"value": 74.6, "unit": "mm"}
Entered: {"value": 14.4, "unit": "mm"}
